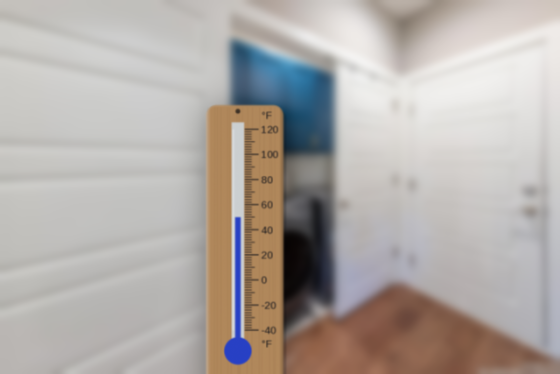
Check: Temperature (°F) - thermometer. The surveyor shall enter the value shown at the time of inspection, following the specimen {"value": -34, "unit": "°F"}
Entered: {"value": 50, "unit": "°F"}
